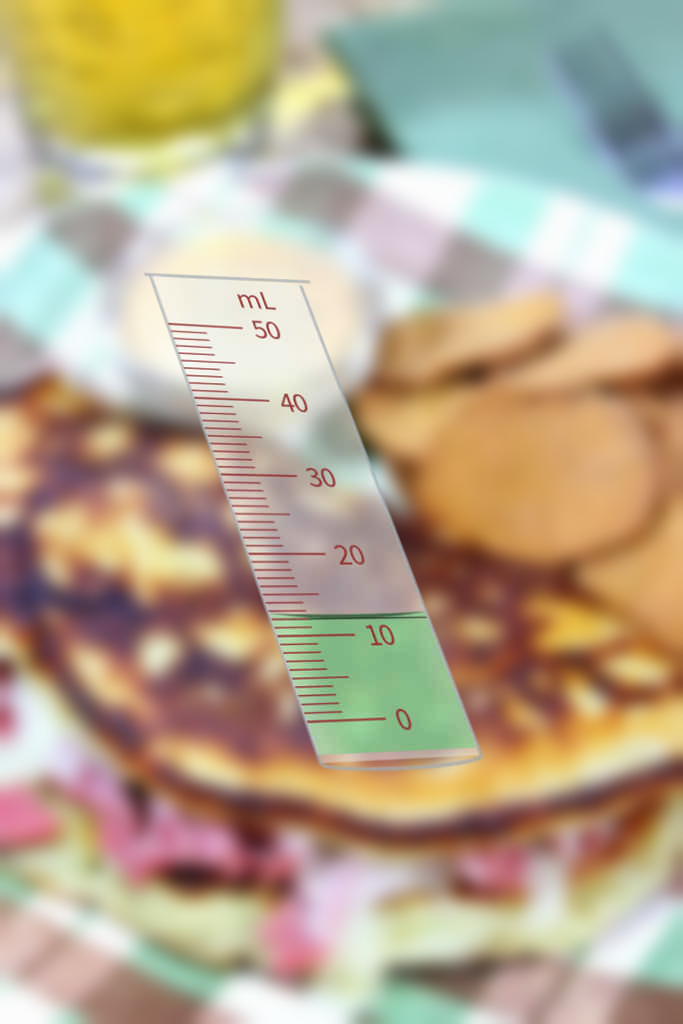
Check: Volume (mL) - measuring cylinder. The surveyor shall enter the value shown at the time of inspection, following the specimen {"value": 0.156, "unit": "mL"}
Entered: {"value": 12, "unit": "mL"}
